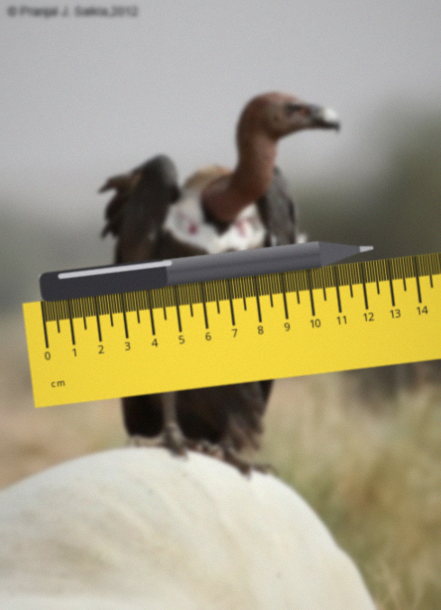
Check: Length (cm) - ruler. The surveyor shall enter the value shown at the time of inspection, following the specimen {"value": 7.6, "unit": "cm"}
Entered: {"value": 12.5, "unit": "cm"}
